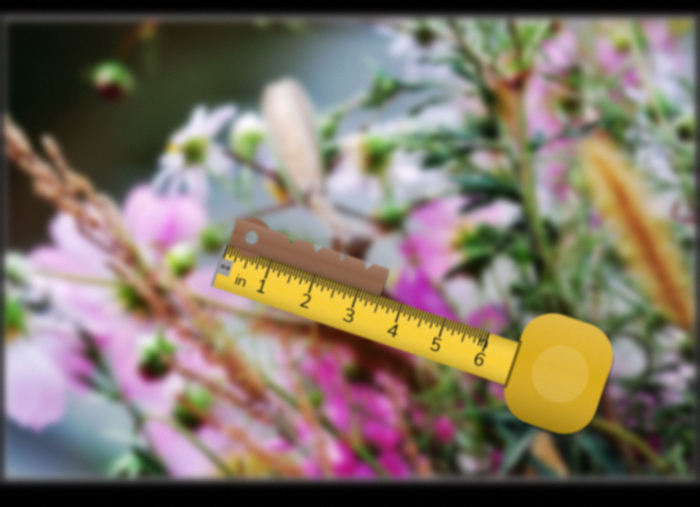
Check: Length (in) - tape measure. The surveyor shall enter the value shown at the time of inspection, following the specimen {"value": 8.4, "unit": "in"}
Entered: {"value": 3.5, "unit": "in"}
